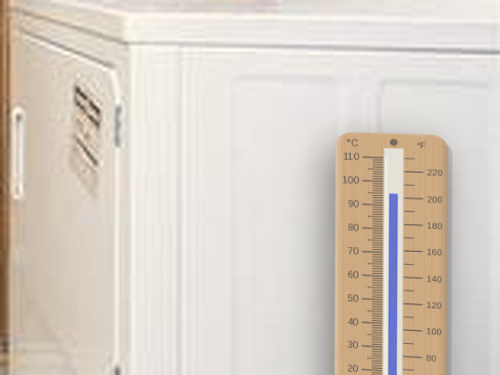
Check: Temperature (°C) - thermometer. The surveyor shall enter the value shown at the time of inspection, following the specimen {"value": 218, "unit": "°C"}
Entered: {"value": 95, "unit": "°C"}
